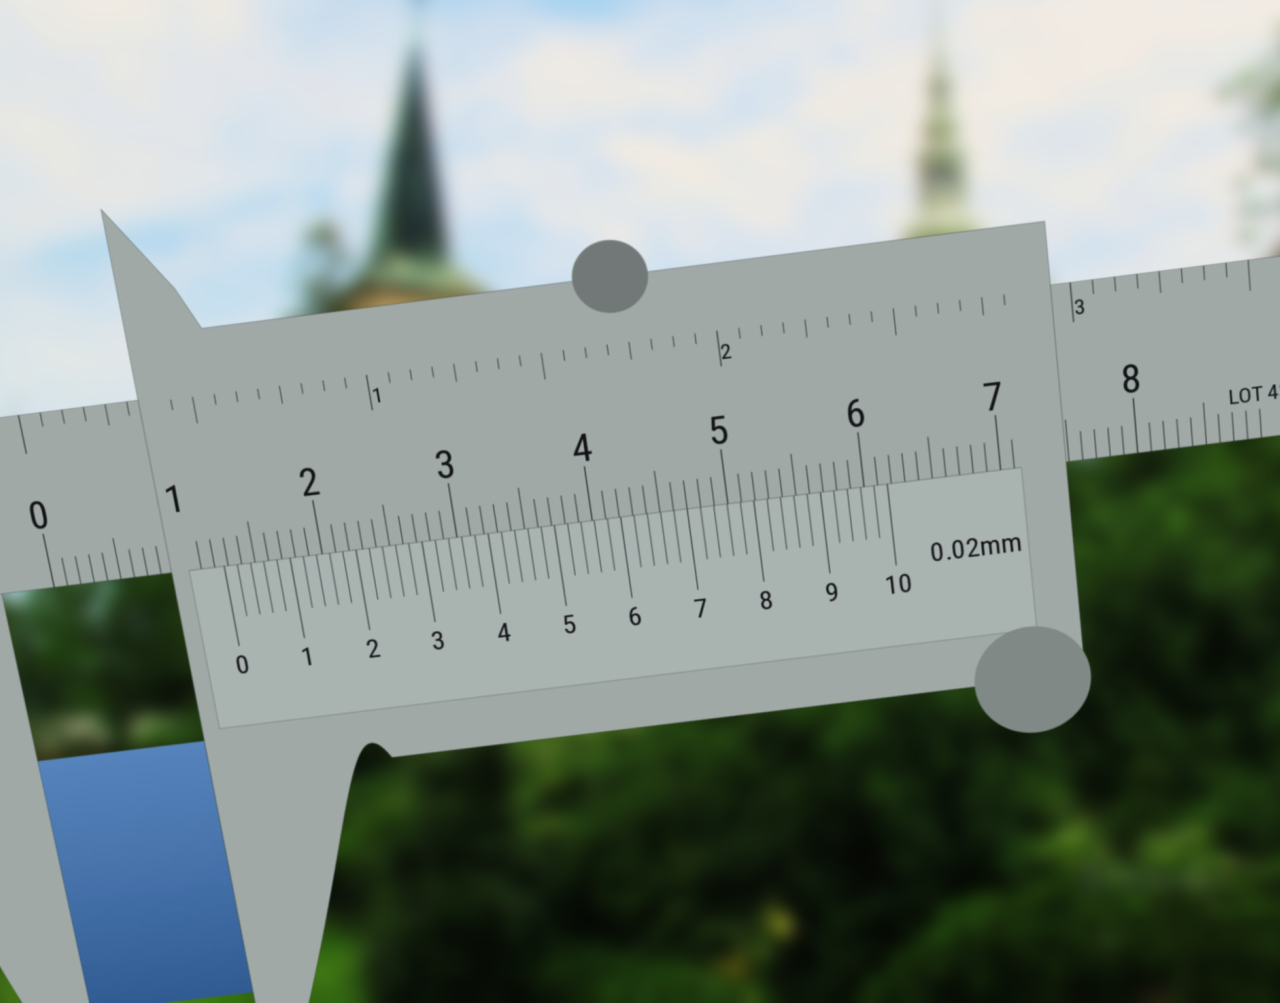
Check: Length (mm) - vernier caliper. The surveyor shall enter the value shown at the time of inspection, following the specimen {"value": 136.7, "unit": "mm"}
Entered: {"value": 12.7, "unit": "mm"}
